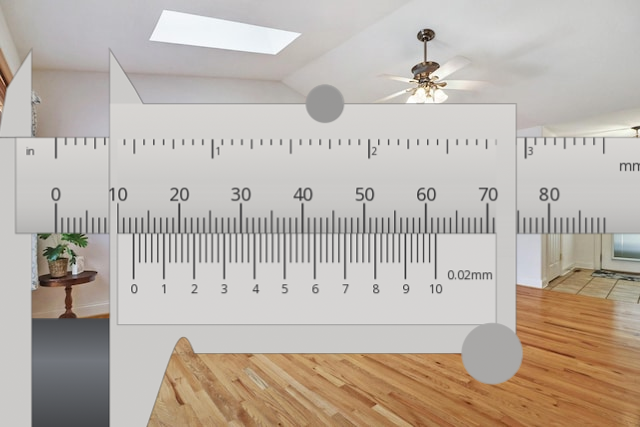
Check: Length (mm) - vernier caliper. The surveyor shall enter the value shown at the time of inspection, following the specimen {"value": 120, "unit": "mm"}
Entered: {"value": 12.6, "unit": "mm"}
